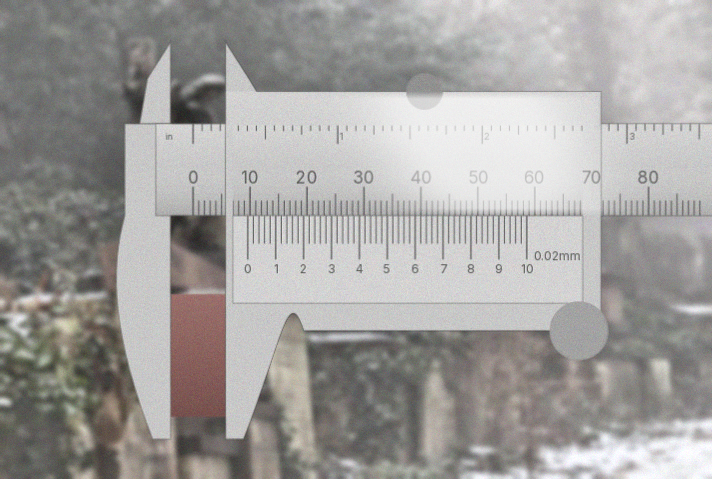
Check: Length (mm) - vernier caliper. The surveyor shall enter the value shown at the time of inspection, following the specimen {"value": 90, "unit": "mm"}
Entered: {"value": 9.6, "unit": "mm"}
